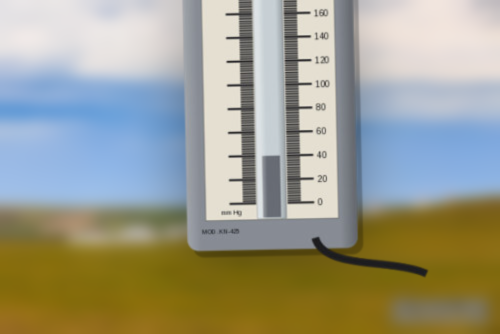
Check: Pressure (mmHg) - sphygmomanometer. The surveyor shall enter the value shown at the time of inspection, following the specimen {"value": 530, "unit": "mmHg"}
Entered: {"value": 40, "unit": "mmHg"}
